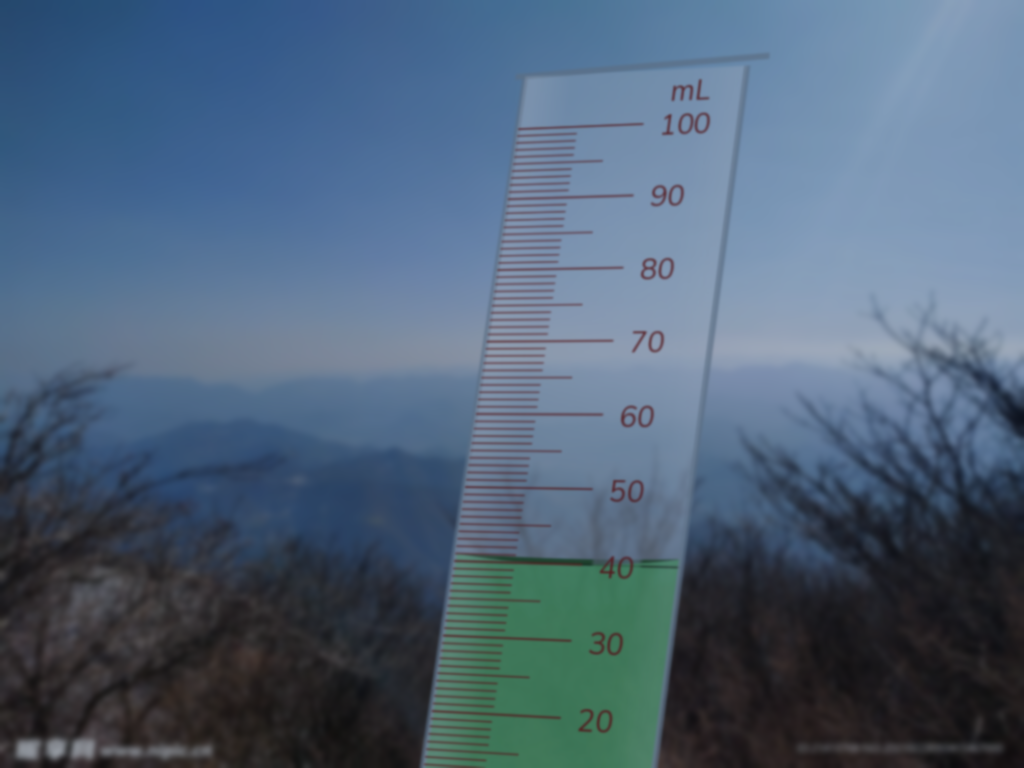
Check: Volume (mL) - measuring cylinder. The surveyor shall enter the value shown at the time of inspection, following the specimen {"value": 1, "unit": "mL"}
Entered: {"value": 40, "unit": "mL"}
